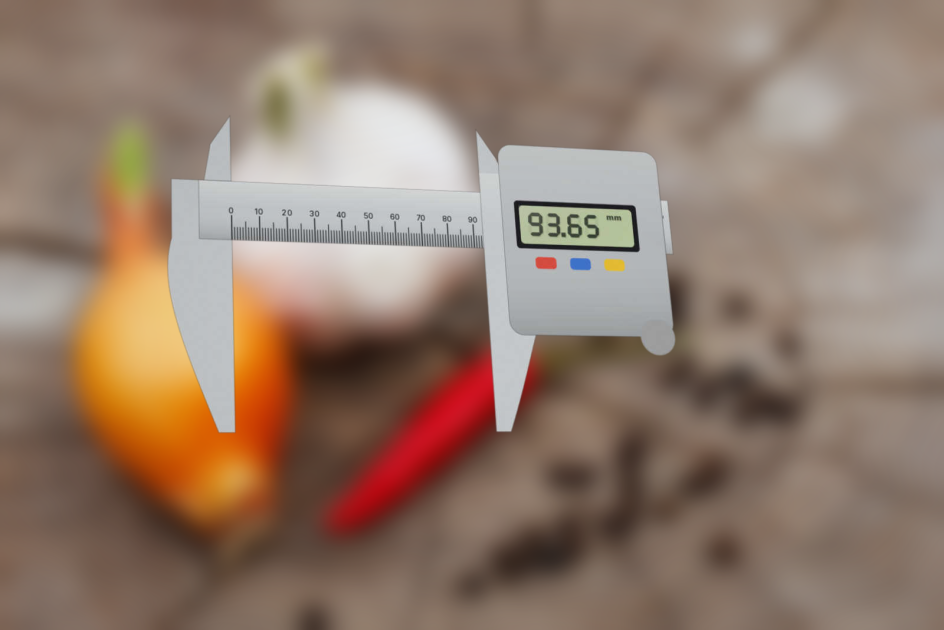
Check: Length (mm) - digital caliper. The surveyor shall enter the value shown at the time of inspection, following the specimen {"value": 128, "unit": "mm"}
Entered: {"value": 93.65, "unit": "mm"}
